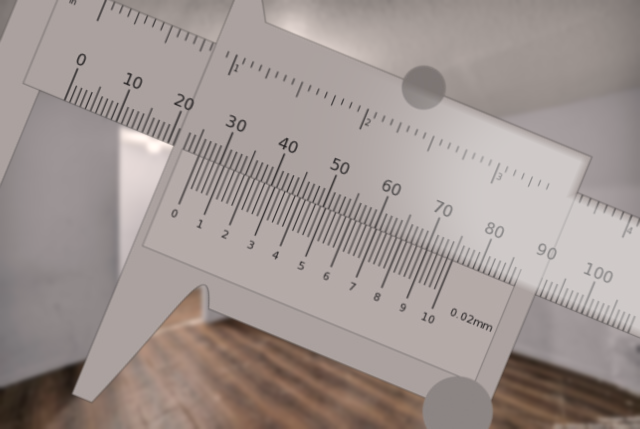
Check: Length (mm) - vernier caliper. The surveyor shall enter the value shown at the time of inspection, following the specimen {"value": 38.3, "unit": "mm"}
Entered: {"value": 26.0, "unit": "mm"}
